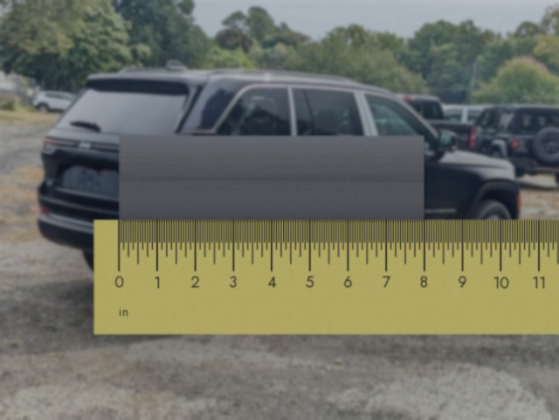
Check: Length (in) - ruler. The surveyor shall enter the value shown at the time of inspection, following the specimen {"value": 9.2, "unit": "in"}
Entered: {"value": 8, "unit": "in"}
